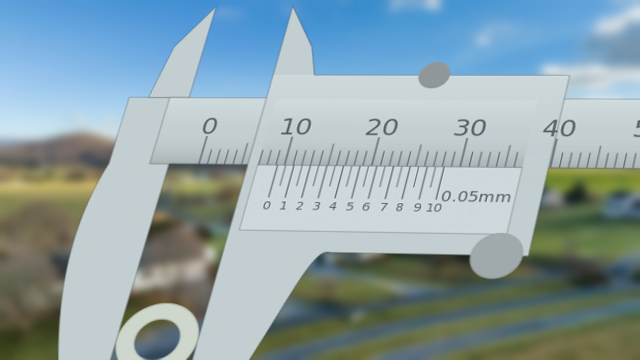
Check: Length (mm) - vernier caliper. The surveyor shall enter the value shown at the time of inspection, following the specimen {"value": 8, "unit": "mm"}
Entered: {"value": 9.2, "unit": "mm"}
